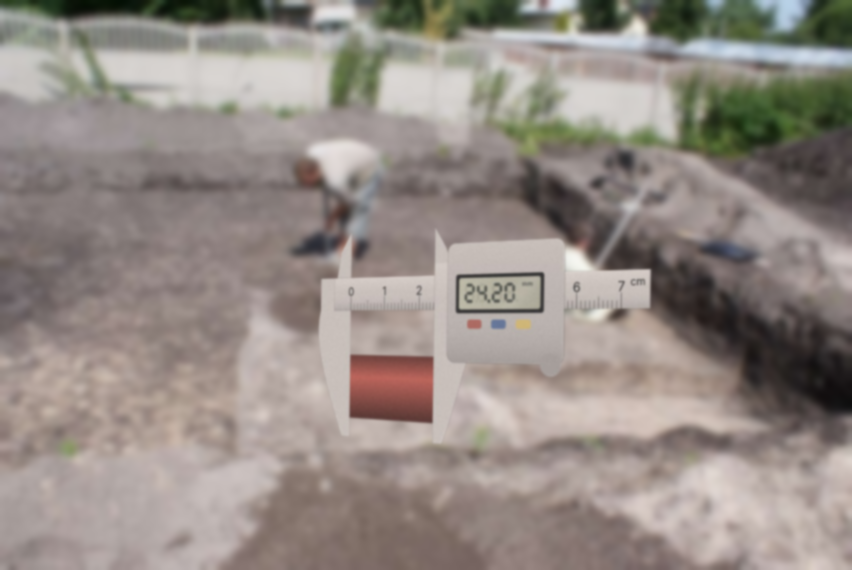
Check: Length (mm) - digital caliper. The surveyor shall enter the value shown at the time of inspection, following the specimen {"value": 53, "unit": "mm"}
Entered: {"value": 24.20, "unit": "mm"}
